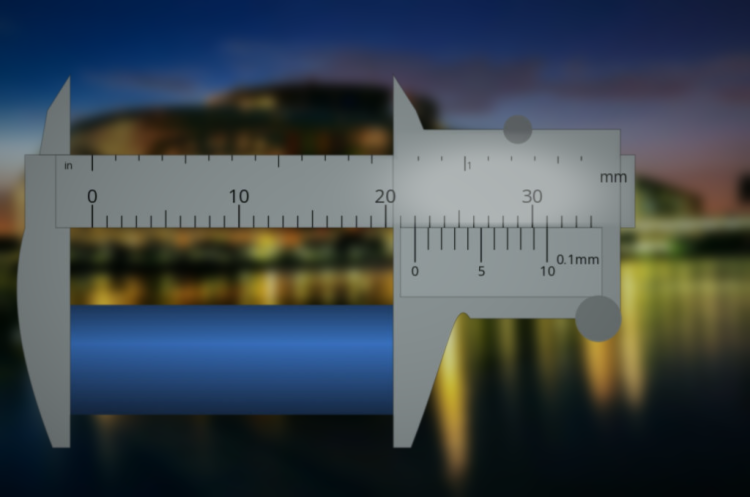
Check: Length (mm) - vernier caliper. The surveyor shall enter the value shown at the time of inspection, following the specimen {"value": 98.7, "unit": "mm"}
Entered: {"value": 22.0, "unit": "mm"}
